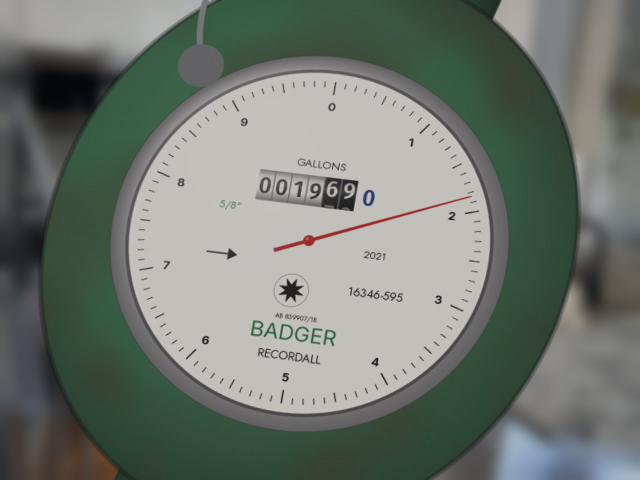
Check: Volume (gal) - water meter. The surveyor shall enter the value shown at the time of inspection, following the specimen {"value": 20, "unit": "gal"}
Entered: {"value": 19691.8, "unit": "gal"}
